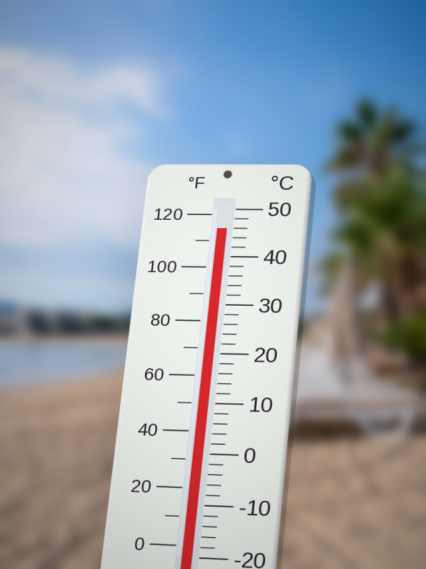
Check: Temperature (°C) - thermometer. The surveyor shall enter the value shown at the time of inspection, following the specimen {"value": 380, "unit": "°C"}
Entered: {"value": 46, "unit": "°C"}
